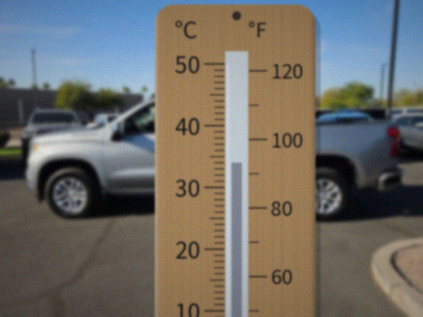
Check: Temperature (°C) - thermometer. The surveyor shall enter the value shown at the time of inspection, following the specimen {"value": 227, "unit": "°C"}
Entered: {"value": 34, "unit": "°C"}
